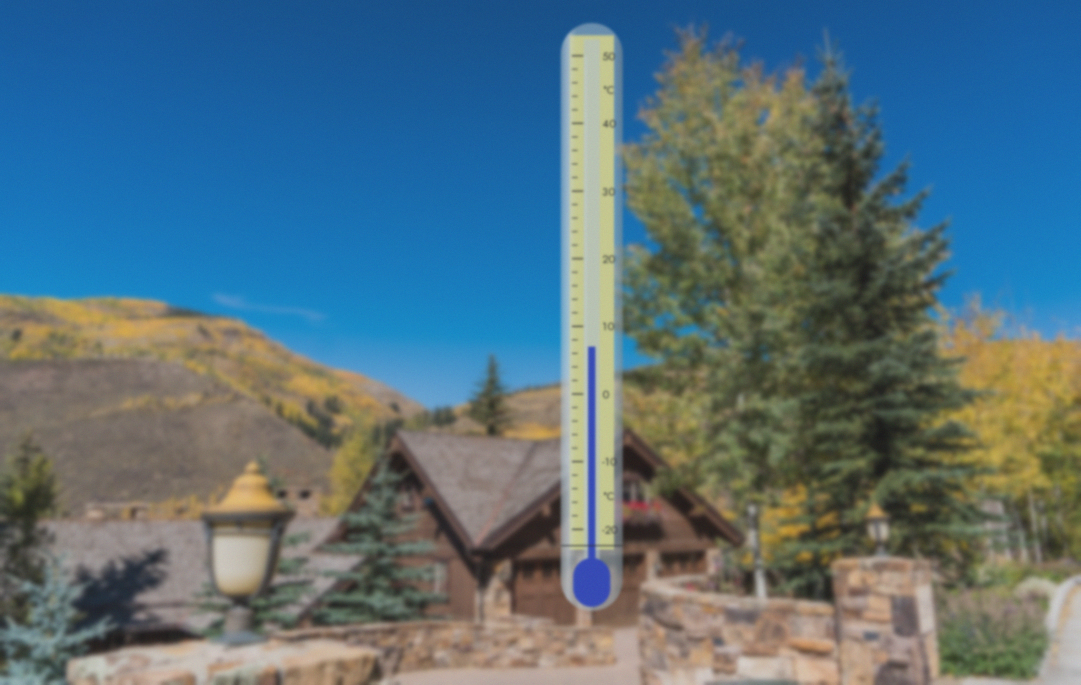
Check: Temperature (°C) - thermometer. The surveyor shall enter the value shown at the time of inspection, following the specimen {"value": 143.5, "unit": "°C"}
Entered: {"value": 7, "unit": "°C"}
